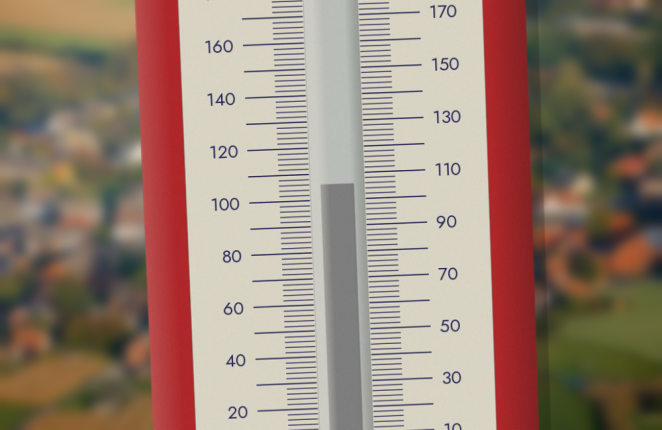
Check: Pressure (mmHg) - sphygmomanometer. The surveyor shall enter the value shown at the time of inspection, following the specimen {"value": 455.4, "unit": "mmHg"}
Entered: {"value": 106, "unit": "mmHg"}
